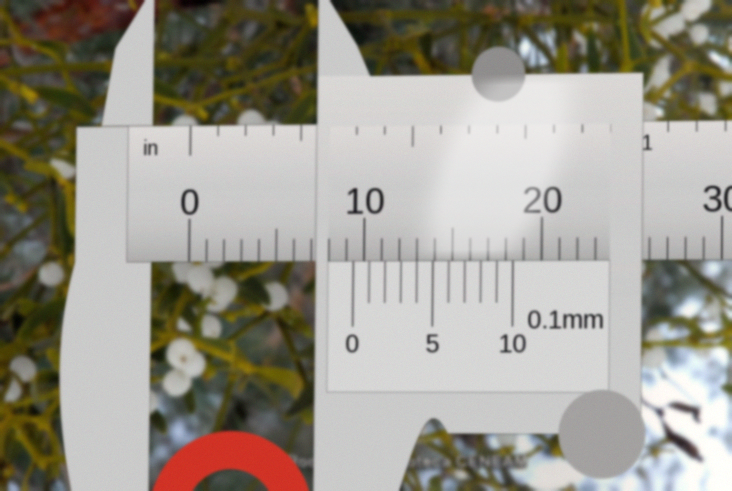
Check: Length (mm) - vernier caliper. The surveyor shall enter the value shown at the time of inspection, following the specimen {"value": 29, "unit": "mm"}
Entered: {"value": 9.4, "unit": "mm"}
